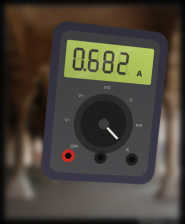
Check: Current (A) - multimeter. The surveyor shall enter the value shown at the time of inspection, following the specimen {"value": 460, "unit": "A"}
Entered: {"value": 0.682, "unit": "A"}
